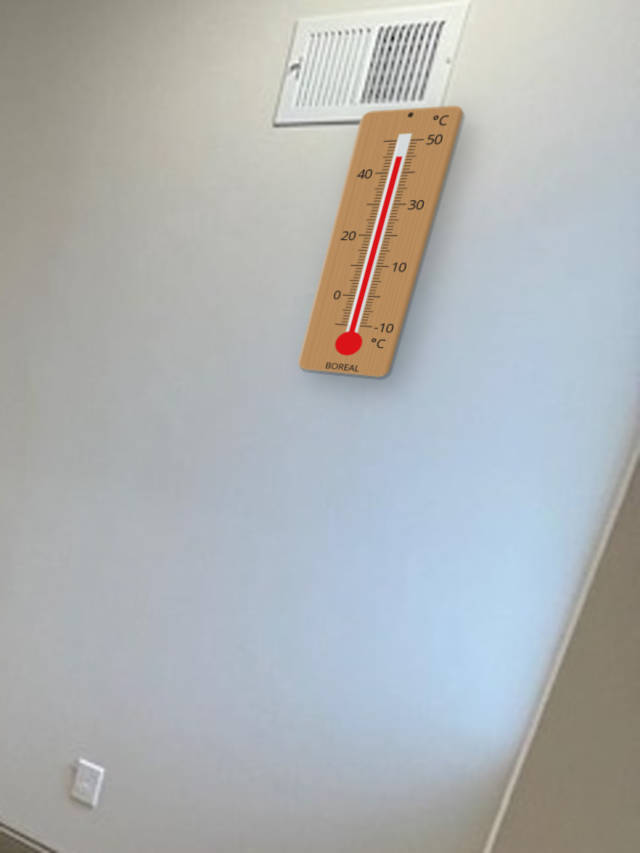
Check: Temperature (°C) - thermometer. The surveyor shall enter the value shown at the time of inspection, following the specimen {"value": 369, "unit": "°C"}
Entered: {"value": 45, "unit": "°C"}
